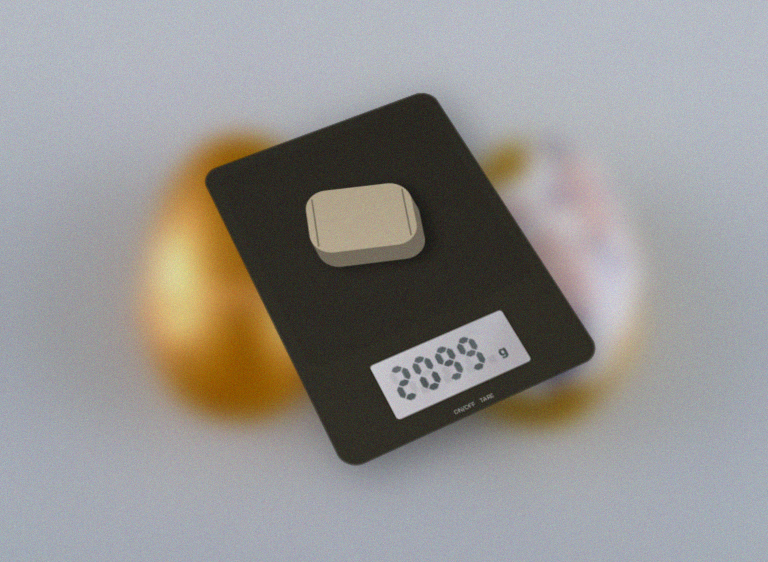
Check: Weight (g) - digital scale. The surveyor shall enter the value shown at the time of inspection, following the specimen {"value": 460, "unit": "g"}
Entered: {"value": 2099, "unit": "g"}
